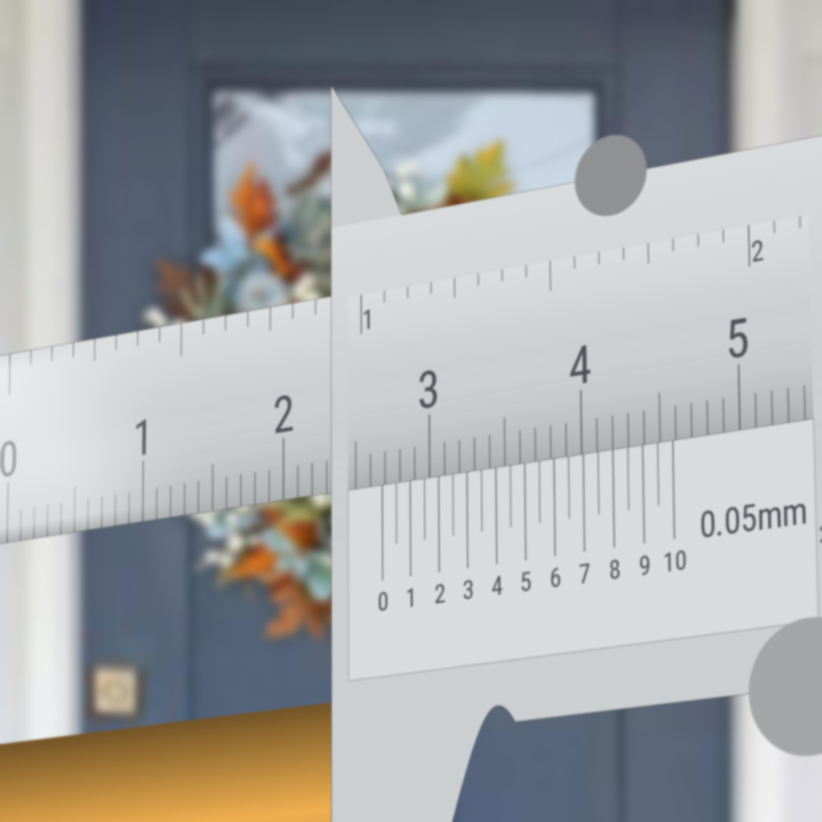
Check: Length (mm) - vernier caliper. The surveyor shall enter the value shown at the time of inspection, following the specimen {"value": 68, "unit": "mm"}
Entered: {"value": 26.8, "unit": "mm"}
